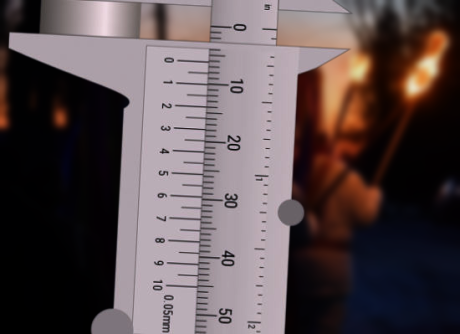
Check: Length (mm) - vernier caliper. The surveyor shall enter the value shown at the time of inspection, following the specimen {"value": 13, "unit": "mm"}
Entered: {"value": 6.2, "unit": "mm"}
